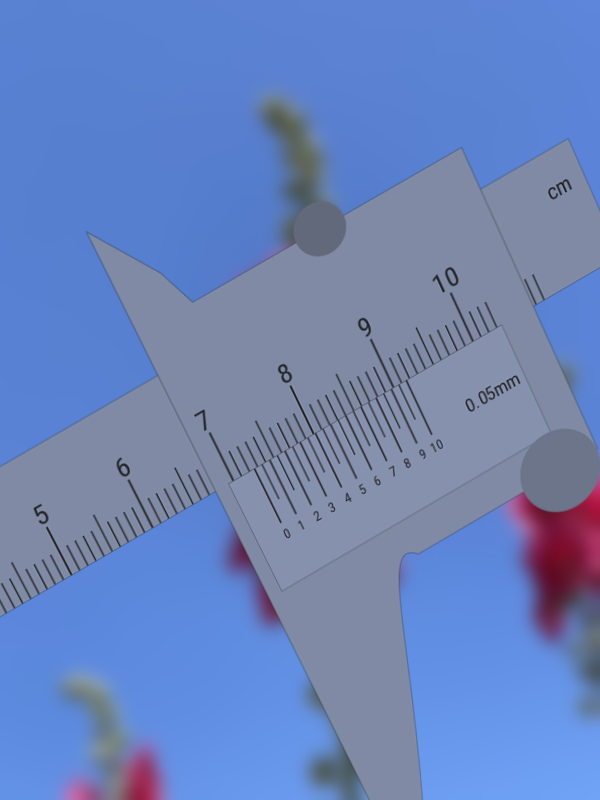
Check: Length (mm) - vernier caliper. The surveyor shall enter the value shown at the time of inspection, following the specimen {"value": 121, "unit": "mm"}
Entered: {"value": 72.6, "unit": "mm"}
